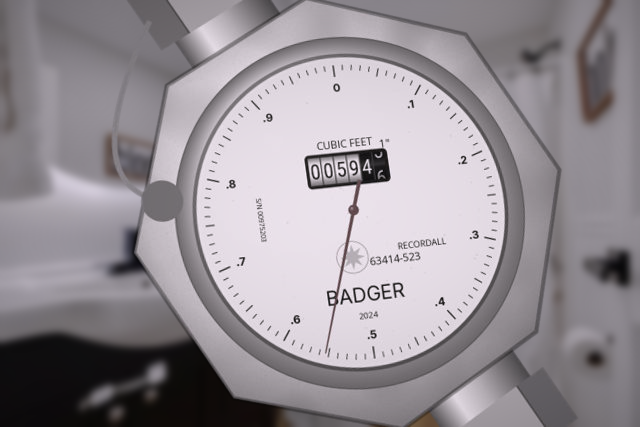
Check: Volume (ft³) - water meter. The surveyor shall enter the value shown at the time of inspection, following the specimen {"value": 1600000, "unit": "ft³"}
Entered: {"value": 5945.55, "unit": "ft³"}
